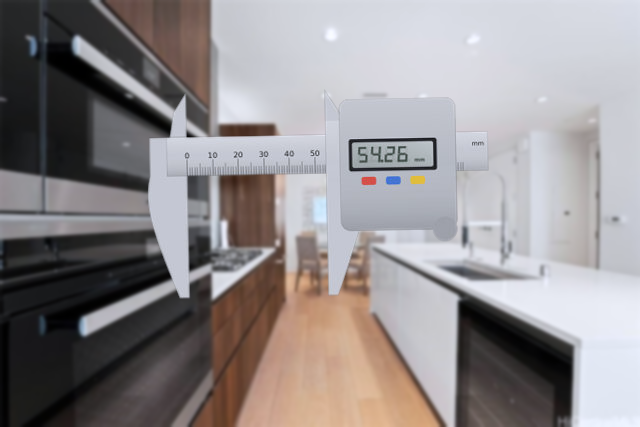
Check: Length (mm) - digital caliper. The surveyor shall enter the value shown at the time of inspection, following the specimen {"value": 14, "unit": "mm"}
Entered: {"value": 54.26, "unit": "mm"}
